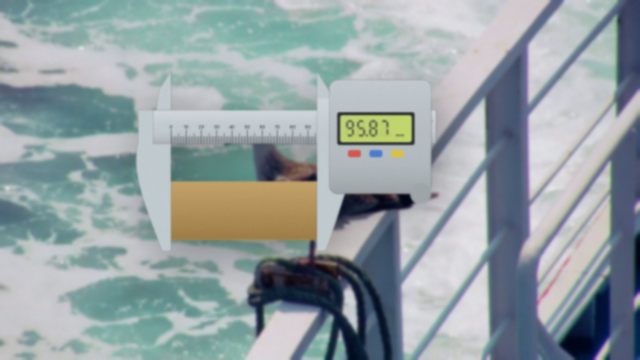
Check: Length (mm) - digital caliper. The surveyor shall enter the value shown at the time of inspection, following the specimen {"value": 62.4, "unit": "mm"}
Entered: {"value": 95.87, "unit": "mm"}
